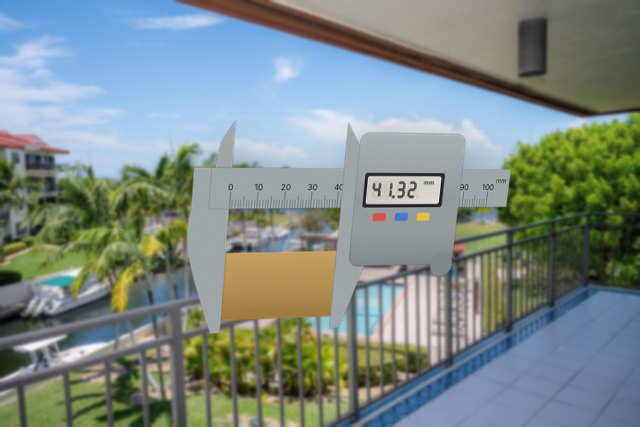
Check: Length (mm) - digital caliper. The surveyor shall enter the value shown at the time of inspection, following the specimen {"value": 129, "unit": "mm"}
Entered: {"value": 41.32, "unit": "mm"}
